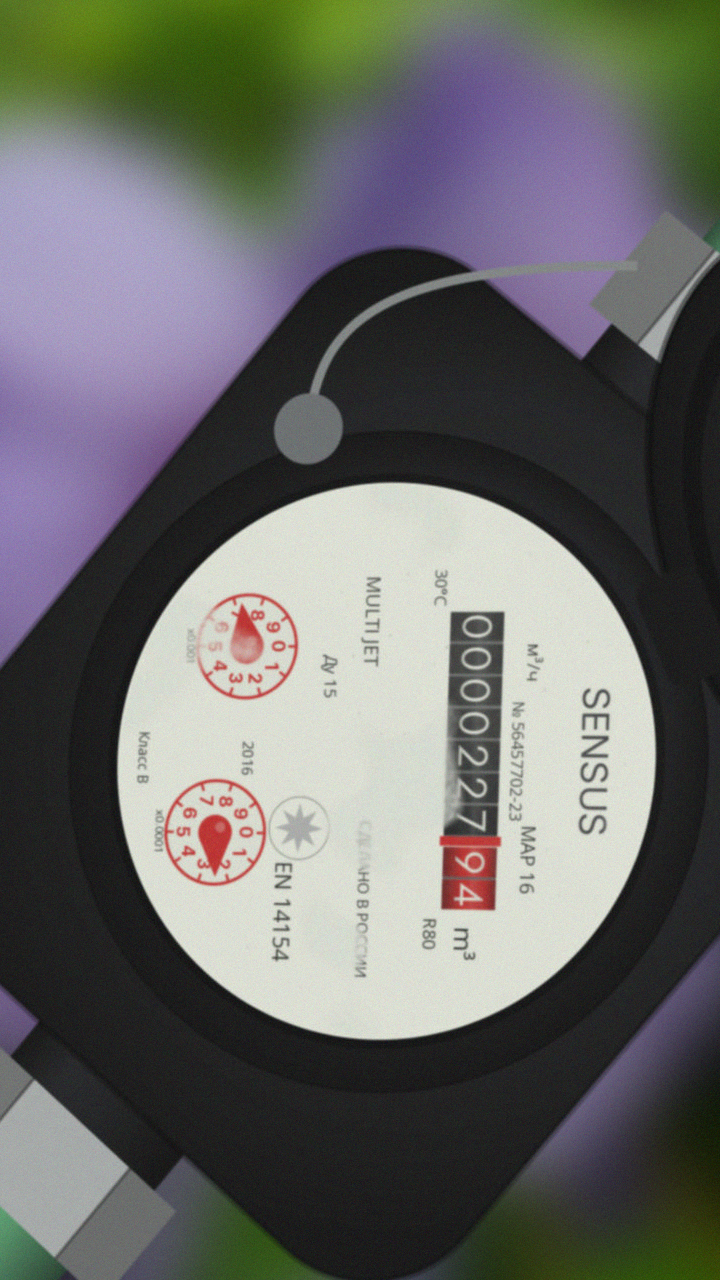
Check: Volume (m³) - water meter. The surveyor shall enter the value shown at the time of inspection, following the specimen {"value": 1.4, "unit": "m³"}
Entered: {"value": 227.9472, "unit": "m³"}
